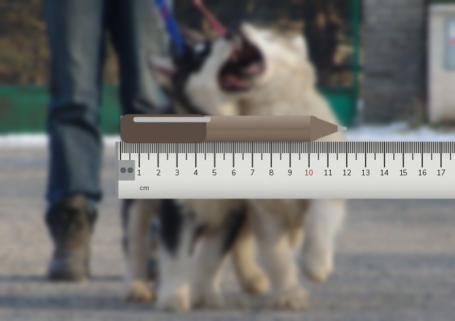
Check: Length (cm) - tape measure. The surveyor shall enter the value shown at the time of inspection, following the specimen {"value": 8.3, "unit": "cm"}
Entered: {"value": 12, "unit": "cm"}
